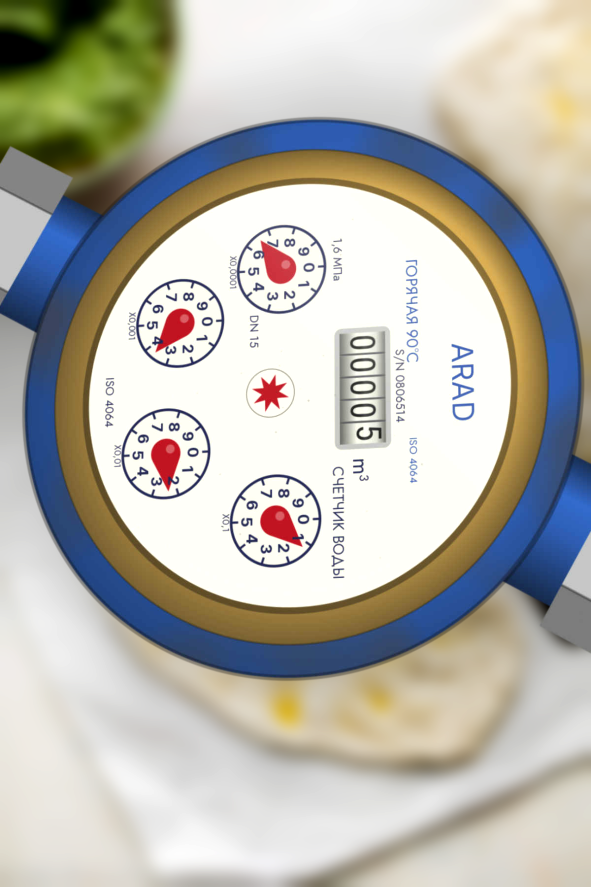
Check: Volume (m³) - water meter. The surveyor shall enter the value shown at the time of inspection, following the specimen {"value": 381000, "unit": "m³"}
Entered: {"value": 5.1236, "unit": "m³"}
